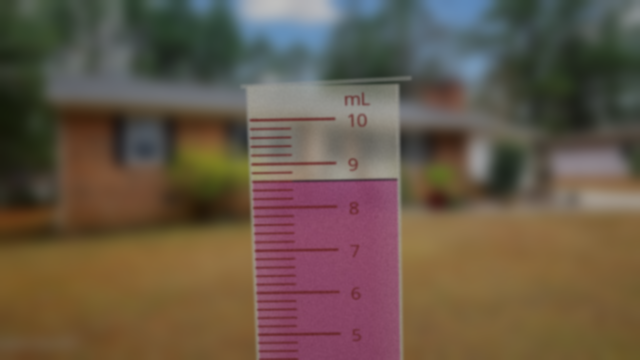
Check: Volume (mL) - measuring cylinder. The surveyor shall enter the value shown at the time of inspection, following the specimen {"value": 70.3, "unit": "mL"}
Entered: {"value": 8.6, "unit": "mL"}
